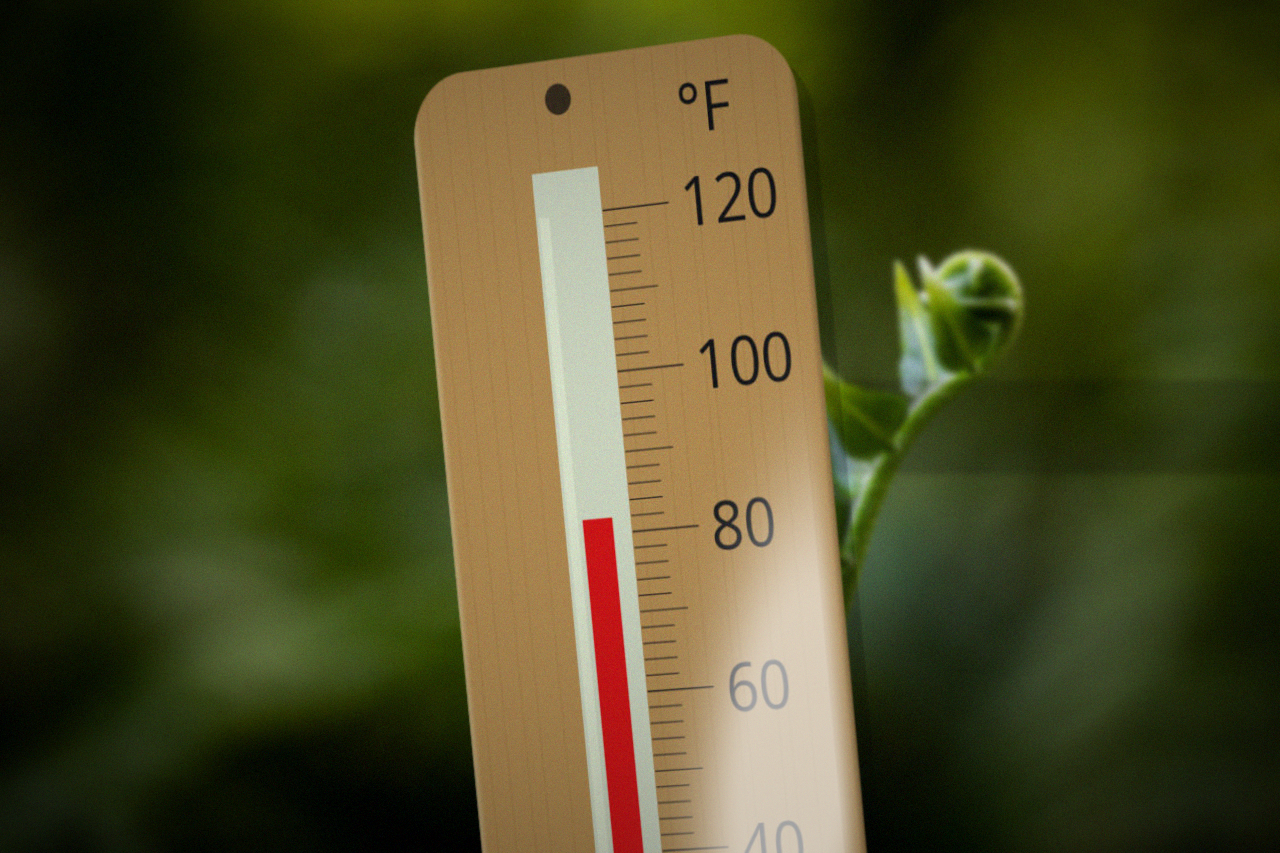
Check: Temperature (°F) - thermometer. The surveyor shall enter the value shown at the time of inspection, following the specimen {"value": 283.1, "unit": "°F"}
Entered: {"value": 82, "unit": "°F"}
